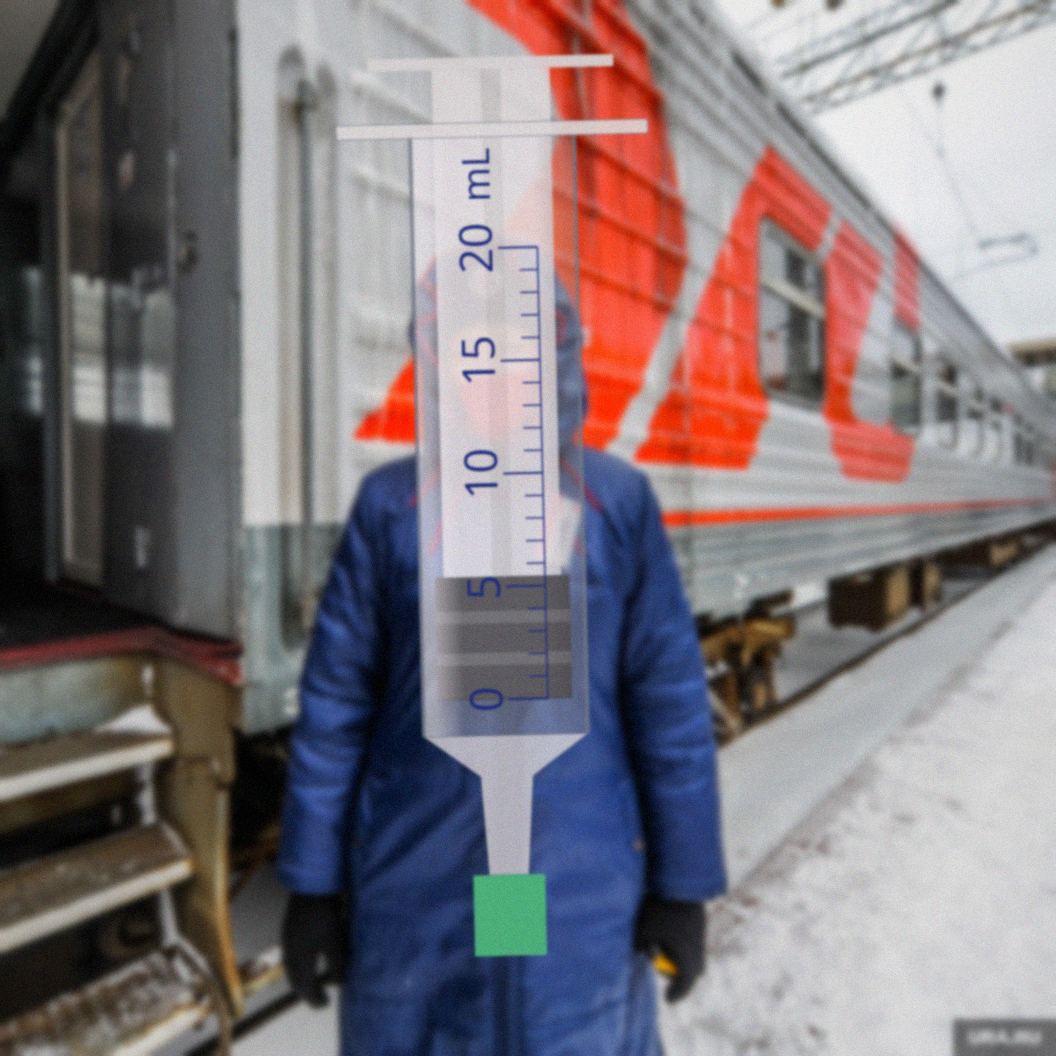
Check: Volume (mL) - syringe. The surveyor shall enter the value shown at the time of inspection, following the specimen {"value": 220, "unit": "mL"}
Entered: {"value": 0, "unit": "mL"}
